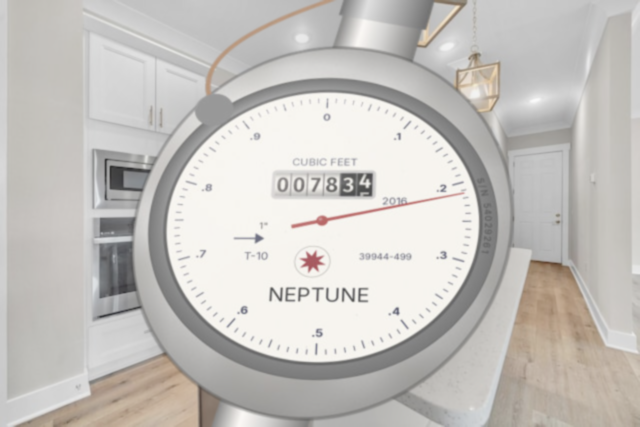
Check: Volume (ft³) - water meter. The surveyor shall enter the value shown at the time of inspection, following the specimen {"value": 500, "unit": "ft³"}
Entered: {"value": 7834.21, "unit": "ft³"}
